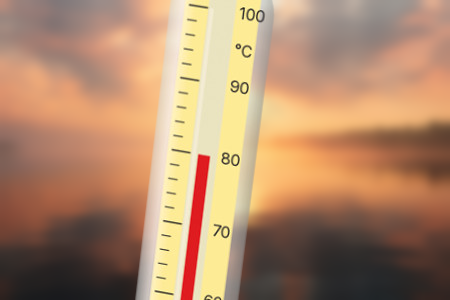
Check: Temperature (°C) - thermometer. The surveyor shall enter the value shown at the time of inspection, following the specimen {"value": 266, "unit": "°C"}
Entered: {"value": 80, "unit": "°C"}
